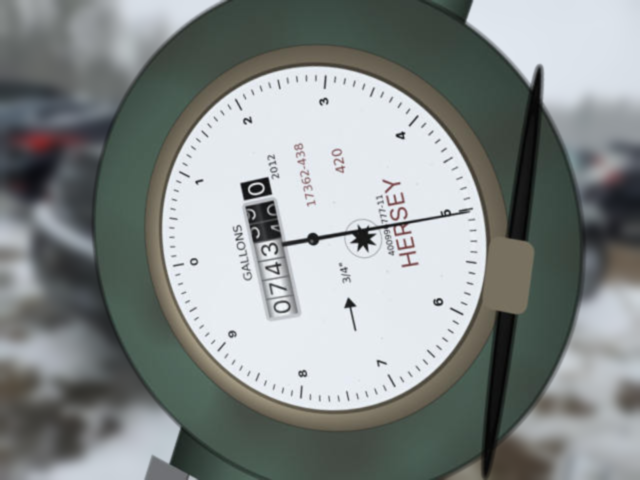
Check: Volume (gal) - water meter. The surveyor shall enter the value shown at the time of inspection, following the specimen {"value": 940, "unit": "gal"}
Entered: {"value": 743395.0, "unit": "gal"}
